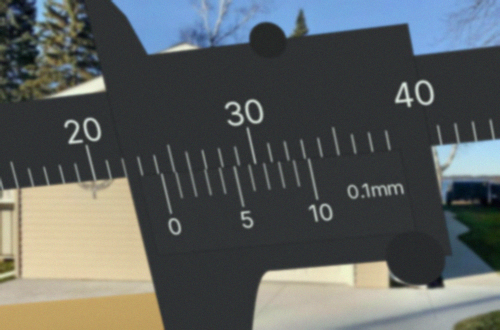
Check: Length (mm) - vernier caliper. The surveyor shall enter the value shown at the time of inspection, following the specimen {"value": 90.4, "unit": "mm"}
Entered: {"value": 24.2, "unit": "mm"}
